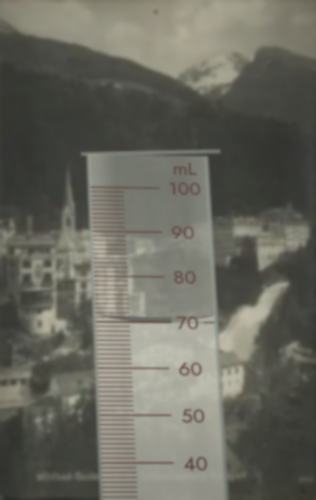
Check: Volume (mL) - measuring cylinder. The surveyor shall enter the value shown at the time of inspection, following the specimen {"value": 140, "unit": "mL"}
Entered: {"value": 70, "unit": "mL"}
